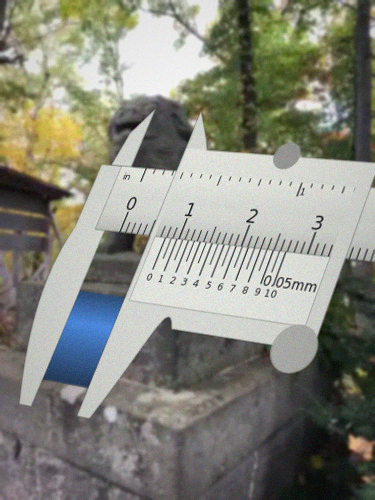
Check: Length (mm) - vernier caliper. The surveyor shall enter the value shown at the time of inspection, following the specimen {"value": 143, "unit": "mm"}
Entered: {"value": 7.8, "unit": "mm"}
